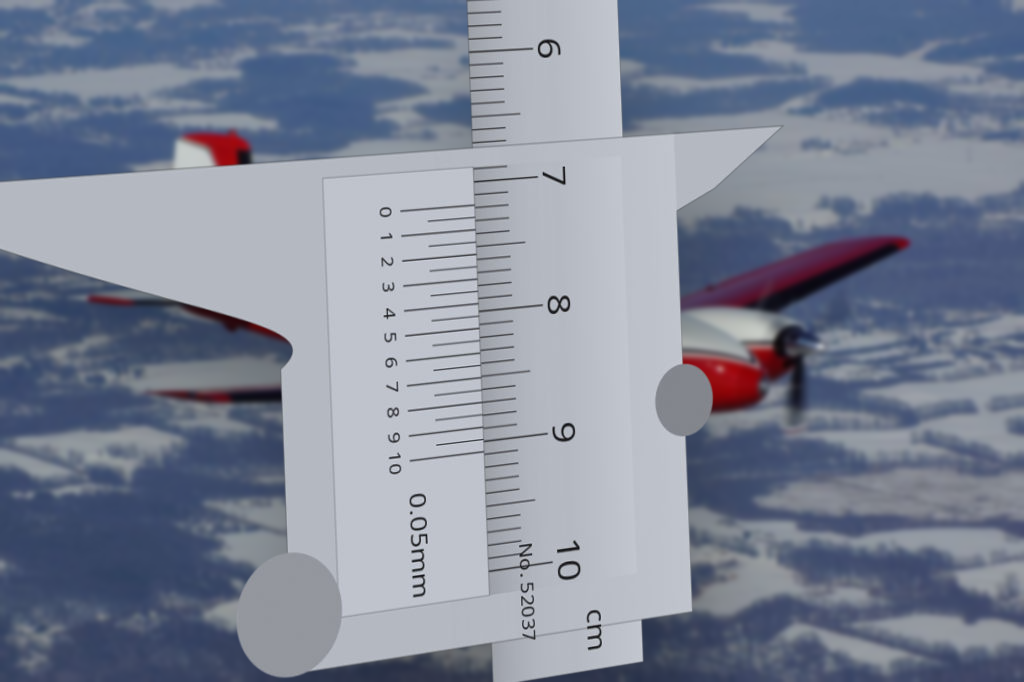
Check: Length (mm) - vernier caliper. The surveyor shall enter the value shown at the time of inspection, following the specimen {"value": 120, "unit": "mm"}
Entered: {"value": 71.8, "unit": "mm"}
